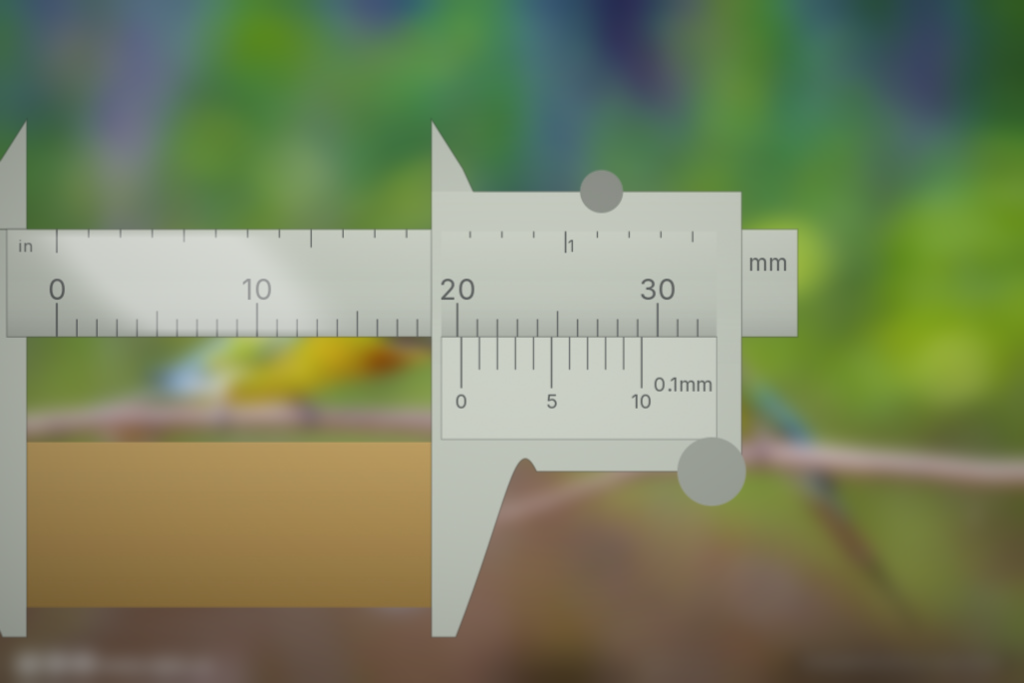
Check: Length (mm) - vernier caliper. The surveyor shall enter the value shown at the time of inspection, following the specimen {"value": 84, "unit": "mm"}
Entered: {"value": 20.2, "unit": "mm"}
